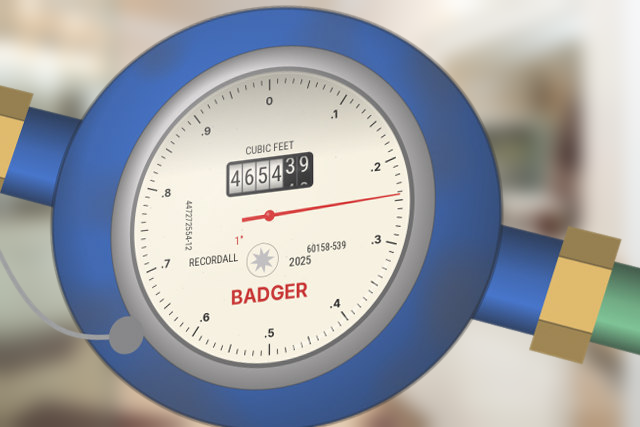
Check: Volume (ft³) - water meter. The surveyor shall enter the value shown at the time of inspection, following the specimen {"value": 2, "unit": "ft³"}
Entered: {"value": 465439.24, "unit": "ft³"}
